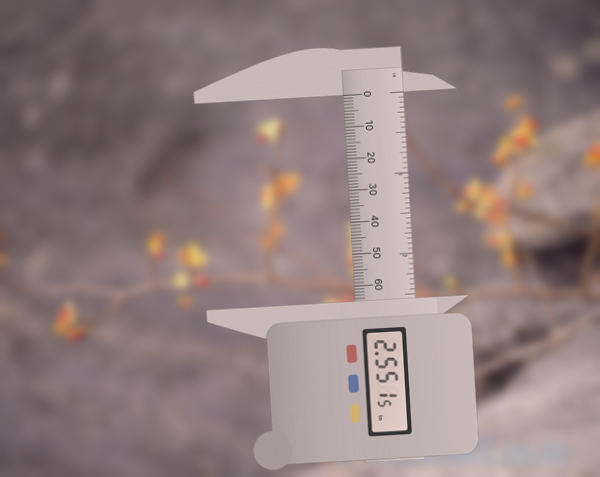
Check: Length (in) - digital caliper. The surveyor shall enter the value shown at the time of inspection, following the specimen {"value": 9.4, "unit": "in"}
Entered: {"value": 2.5515, "unit": "in"}
